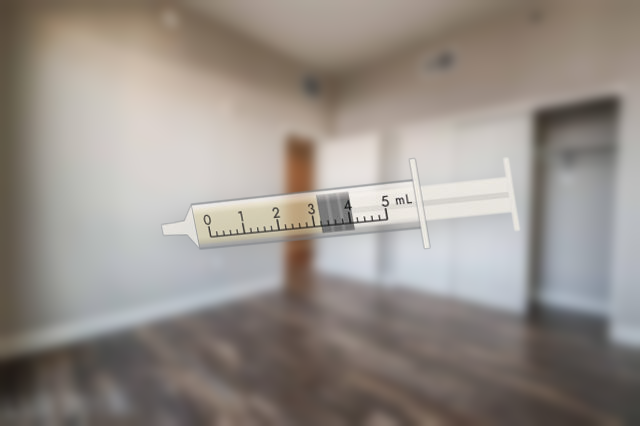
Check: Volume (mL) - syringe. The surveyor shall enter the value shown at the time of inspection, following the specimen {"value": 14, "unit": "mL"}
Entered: {"value": 3.2, "unit": "mL"}
